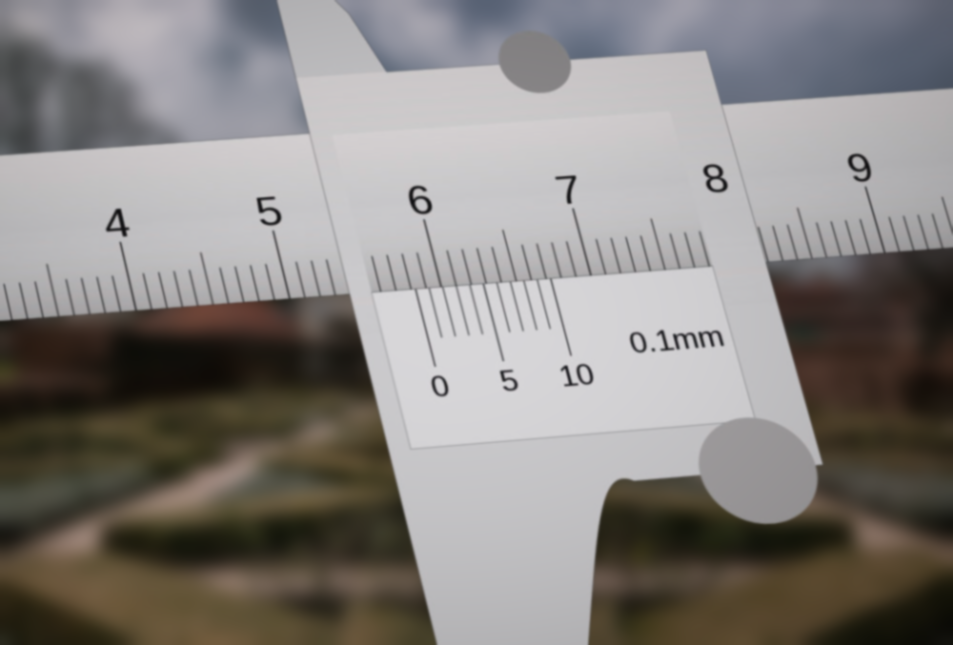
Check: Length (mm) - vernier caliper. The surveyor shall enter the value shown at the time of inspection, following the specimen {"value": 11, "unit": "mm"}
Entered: {"value": 58.3, "unit": "mm"}
